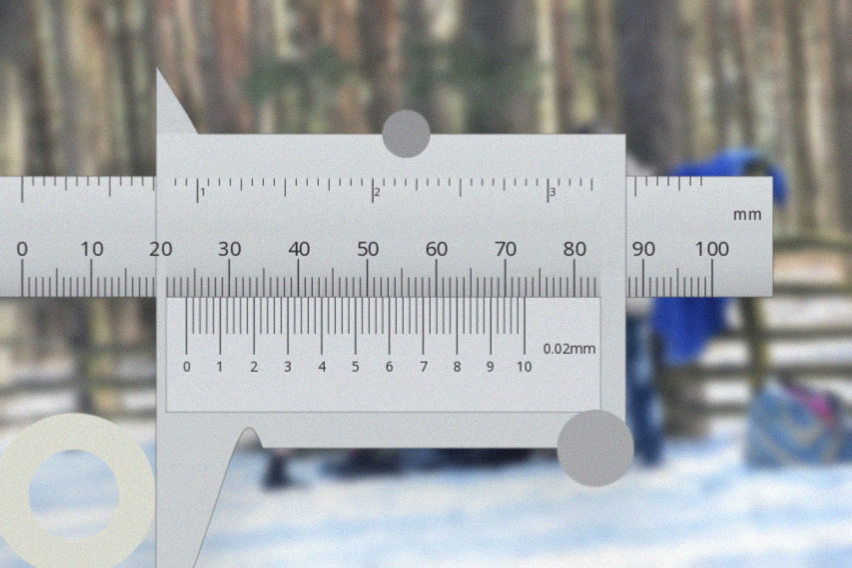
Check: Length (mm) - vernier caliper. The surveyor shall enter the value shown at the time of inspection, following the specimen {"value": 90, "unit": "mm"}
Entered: {"value": 23.8, "unit": "mm"}
